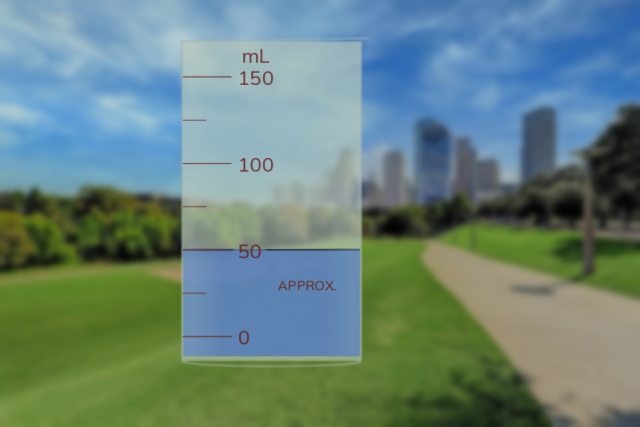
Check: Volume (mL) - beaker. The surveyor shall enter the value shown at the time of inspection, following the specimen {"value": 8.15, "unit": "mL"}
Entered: {"value": 50, "unit": "mL"}
